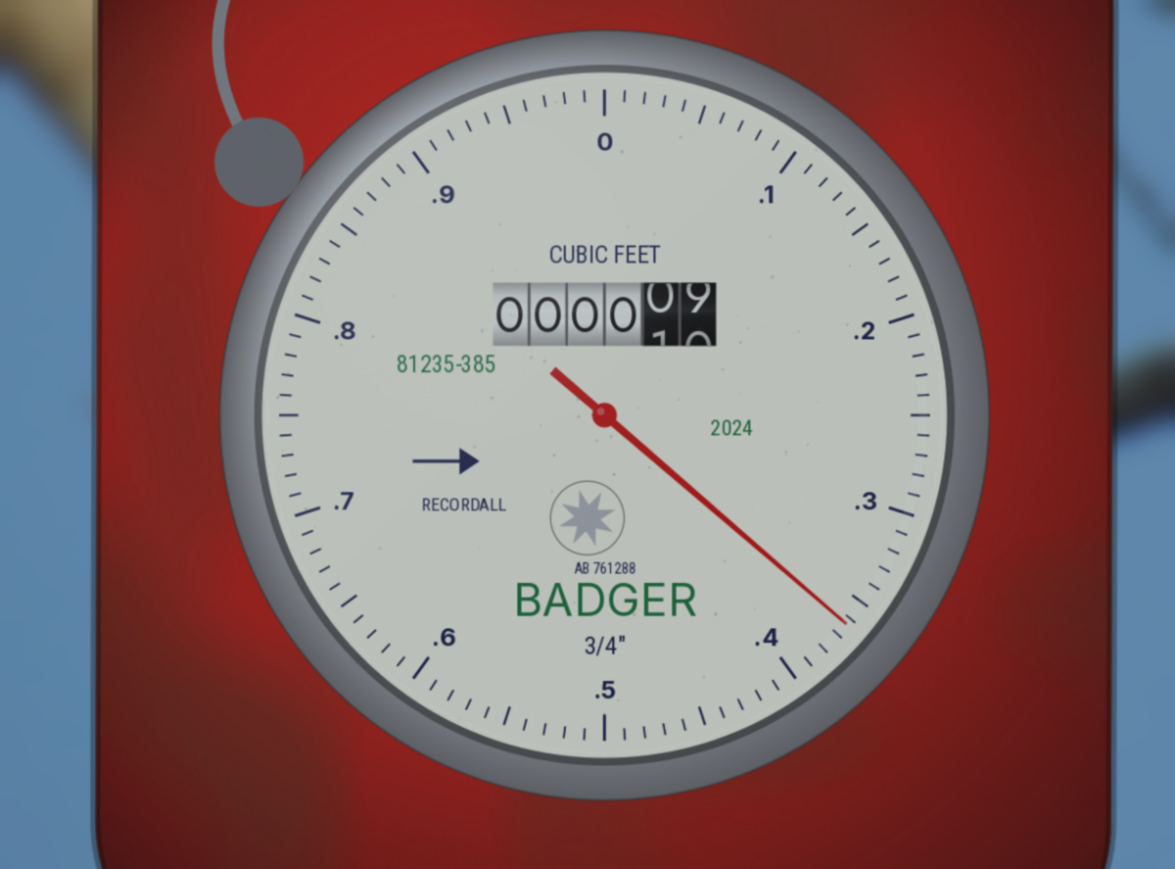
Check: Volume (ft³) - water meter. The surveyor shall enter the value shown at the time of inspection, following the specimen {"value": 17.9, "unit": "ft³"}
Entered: {"value": 9.36, "unit": "ft³"}
